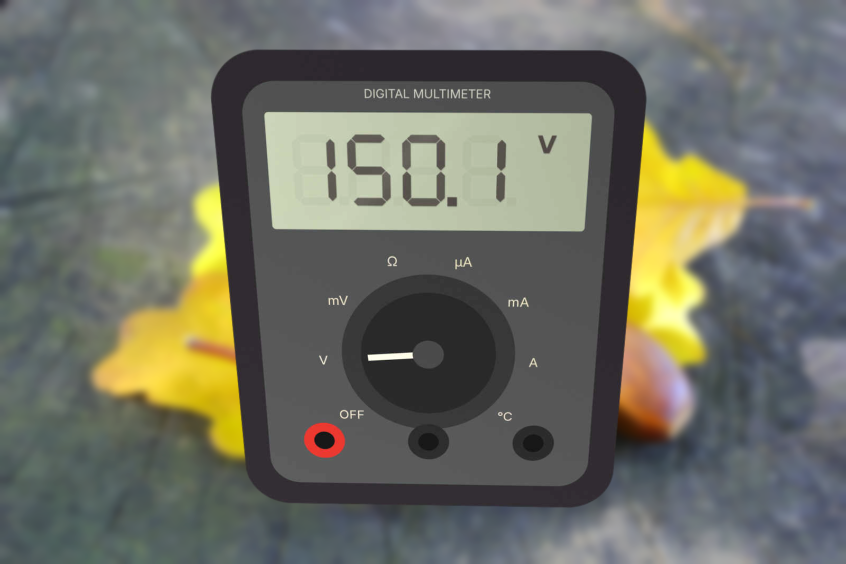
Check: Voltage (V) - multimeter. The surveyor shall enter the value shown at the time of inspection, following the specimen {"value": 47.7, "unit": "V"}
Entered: {"value": 150.1, "unit": "V"}
